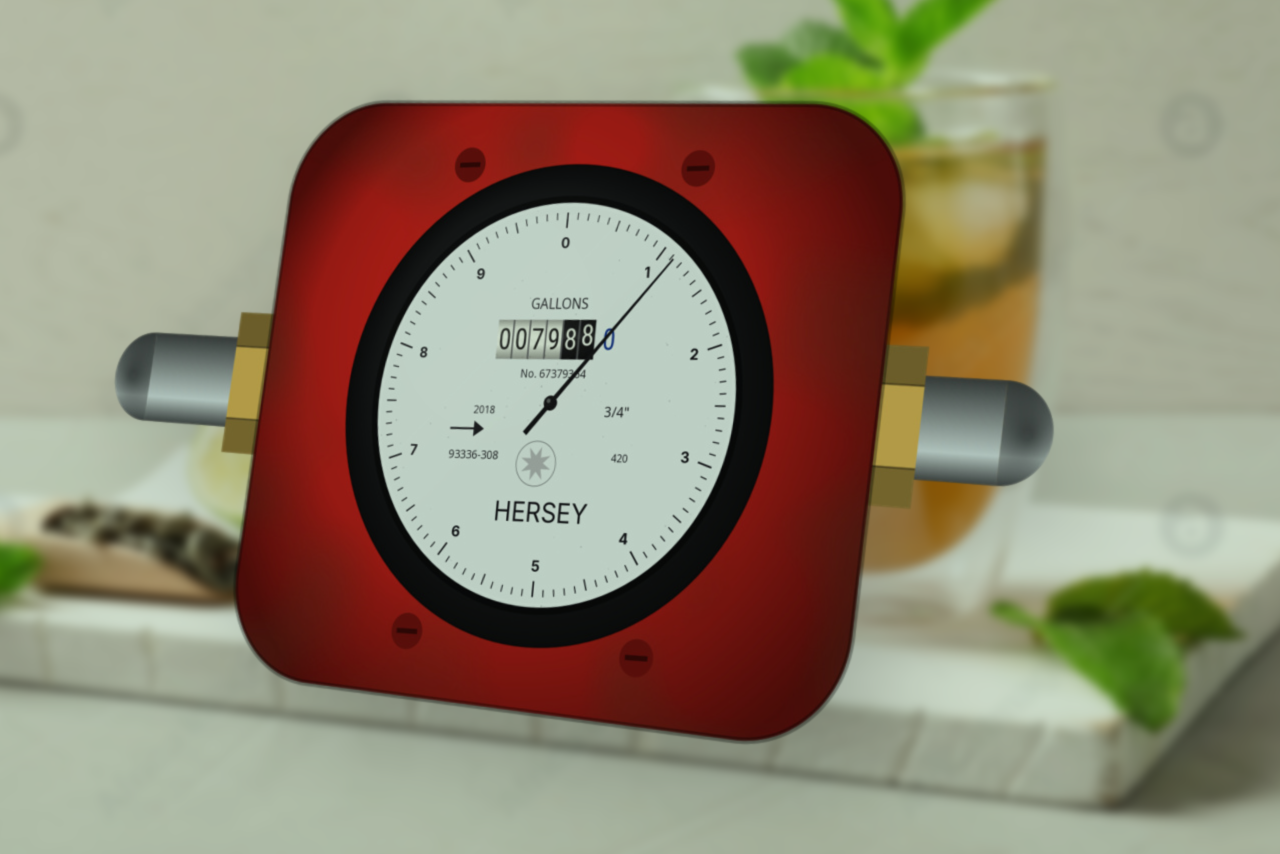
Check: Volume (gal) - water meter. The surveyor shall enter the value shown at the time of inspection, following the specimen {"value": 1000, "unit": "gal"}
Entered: {"value": 79881.1, "unit": "gal"}
